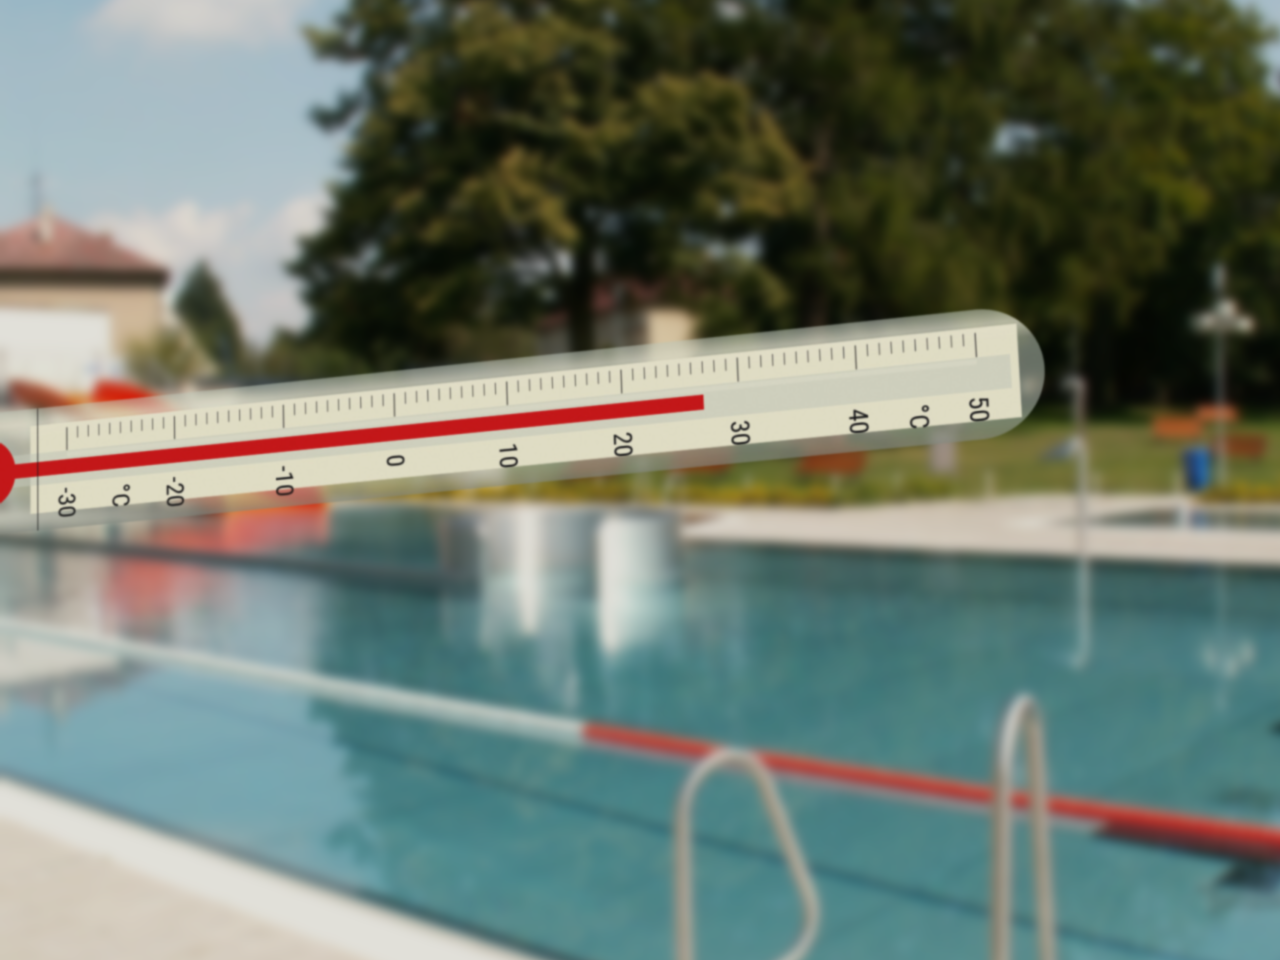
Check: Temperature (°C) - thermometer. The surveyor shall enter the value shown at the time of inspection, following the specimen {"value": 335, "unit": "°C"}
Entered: {"value": 27, "unit": "°C"}
